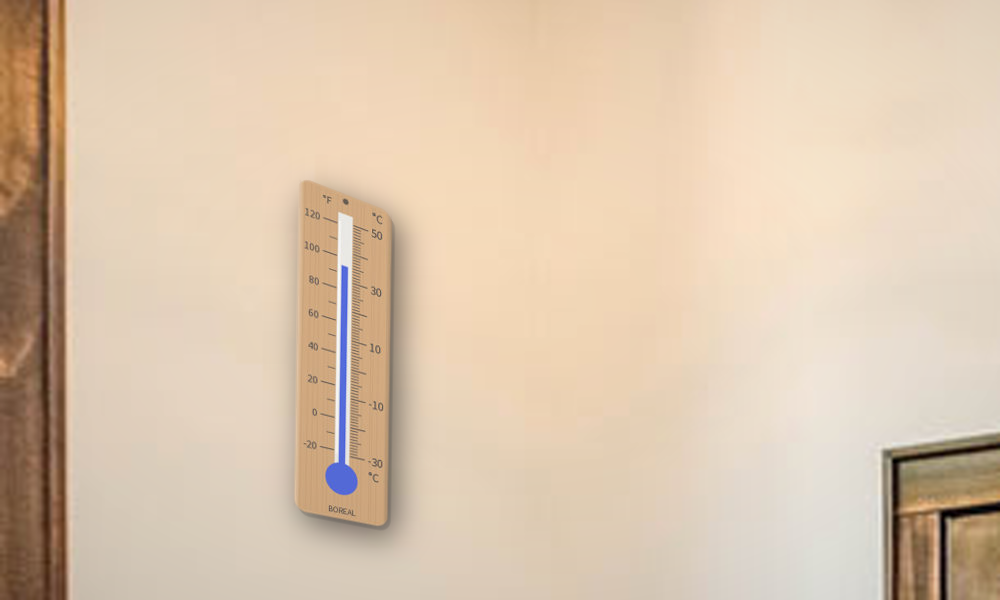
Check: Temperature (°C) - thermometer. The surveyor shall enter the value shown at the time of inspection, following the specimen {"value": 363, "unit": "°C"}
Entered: {"value": 35, "unit": "°C"}
